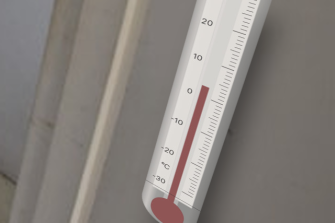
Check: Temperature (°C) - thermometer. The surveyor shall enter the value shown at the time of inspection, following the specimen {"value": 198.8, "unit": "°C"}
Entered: {"value": 3, "unit": "°C"}
